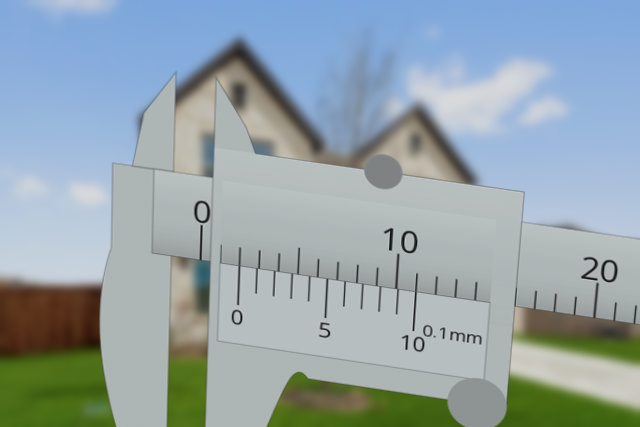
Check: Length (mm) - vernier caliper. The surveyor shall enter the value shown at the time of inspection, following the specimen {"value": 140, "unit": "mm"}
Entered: {"value": 2.0, "unit": "mm"}
